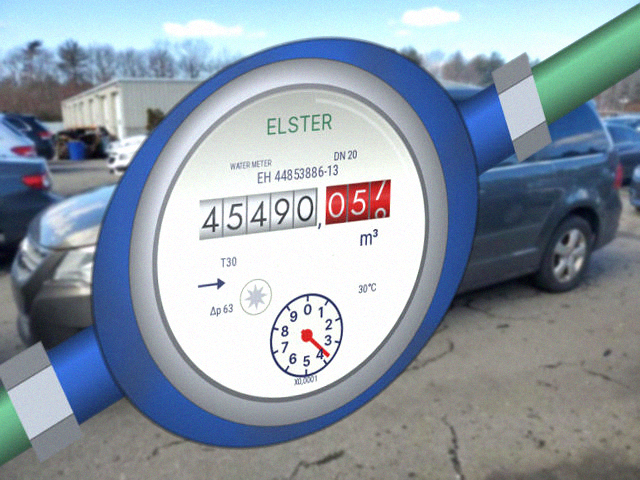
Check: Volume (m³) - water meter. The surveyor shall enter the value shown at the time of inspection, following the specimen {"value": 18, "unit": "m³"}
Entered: {"value": 45490.0573, "unit": "m³"}
